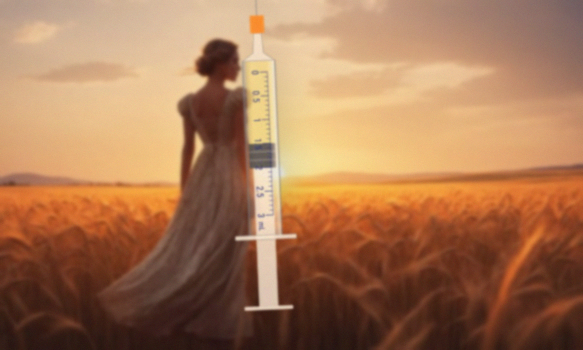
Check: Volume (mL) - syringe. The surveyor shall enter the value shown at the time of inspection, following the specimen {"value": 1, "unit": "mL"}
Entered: {"value": 1.5, "unit": "mL"}
